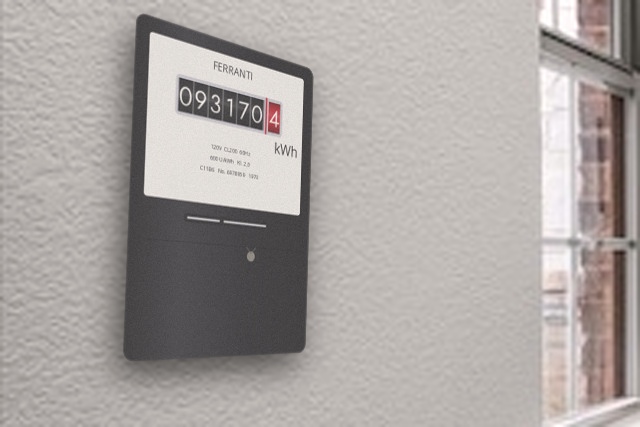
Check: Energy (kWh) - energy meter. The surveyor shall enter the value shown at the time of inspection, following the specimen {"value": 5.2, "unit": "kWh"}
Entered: {"value": 93170.4, "unit": "kWh"}
